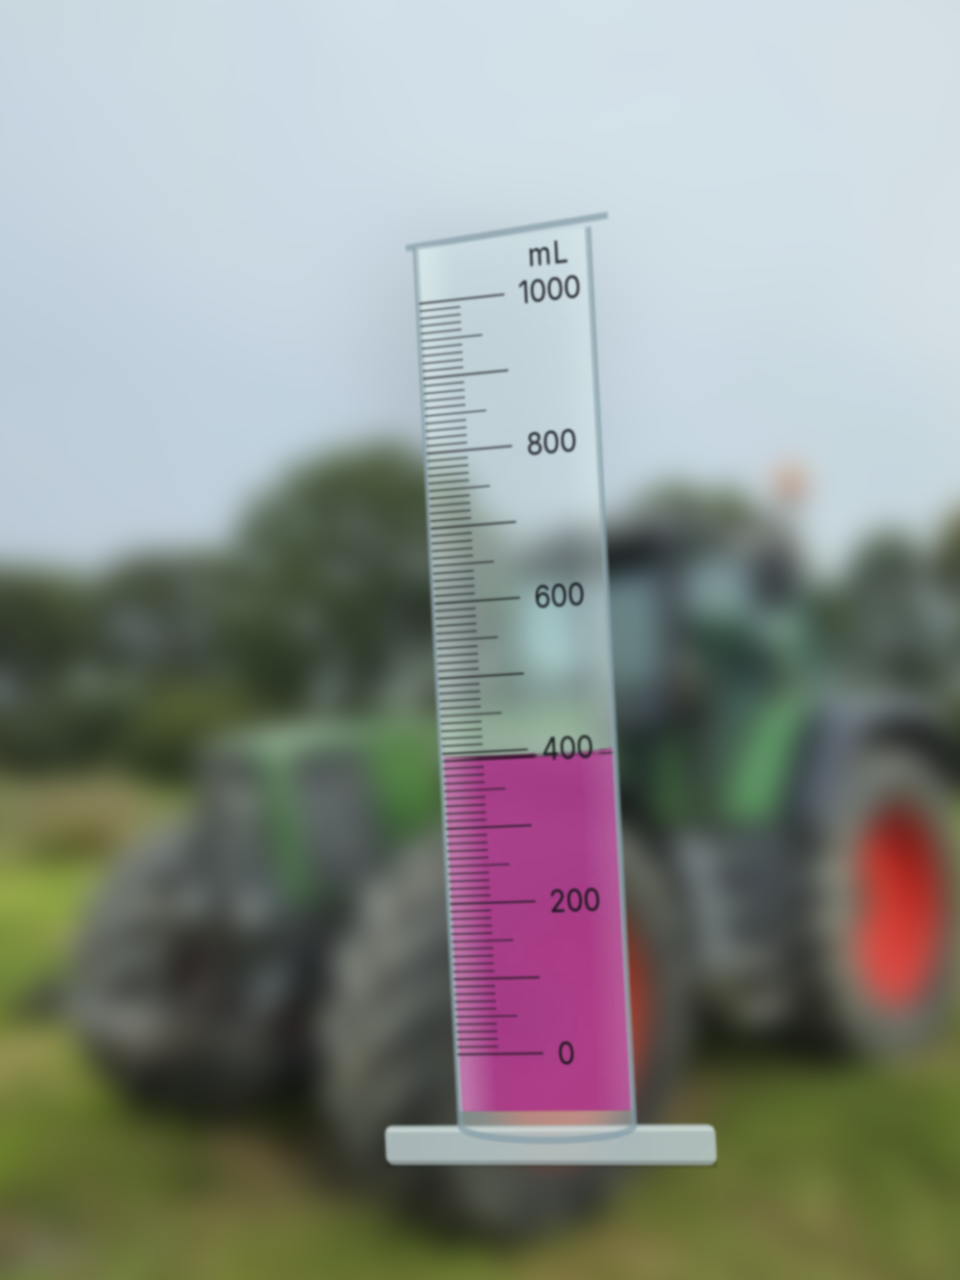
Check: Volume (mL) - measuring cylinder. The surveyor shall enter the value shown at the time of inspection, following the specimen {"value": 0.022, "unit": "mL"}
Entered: {"value": 390, "unit": "mL"}
